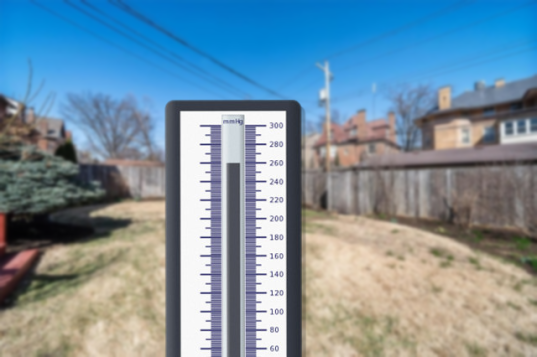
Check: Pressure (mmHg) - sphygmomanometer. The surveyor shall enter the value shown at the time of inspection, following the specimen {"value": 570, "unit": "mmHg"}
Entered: {"value": 260, "unit": "mmHg"}
